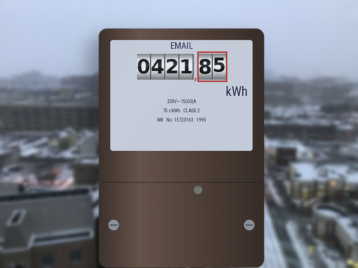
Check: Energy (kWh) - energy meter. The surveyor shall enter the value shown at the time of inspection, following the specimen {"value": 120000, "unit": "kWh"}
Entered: {"value": 421.85, "unit": "kWh"}
